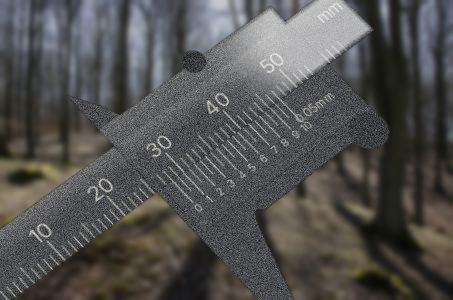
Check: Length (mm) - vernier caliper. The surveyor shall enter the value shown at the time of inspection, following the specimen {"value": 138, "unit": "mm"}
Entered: {"value": 28.0, "unit": "mm"}
